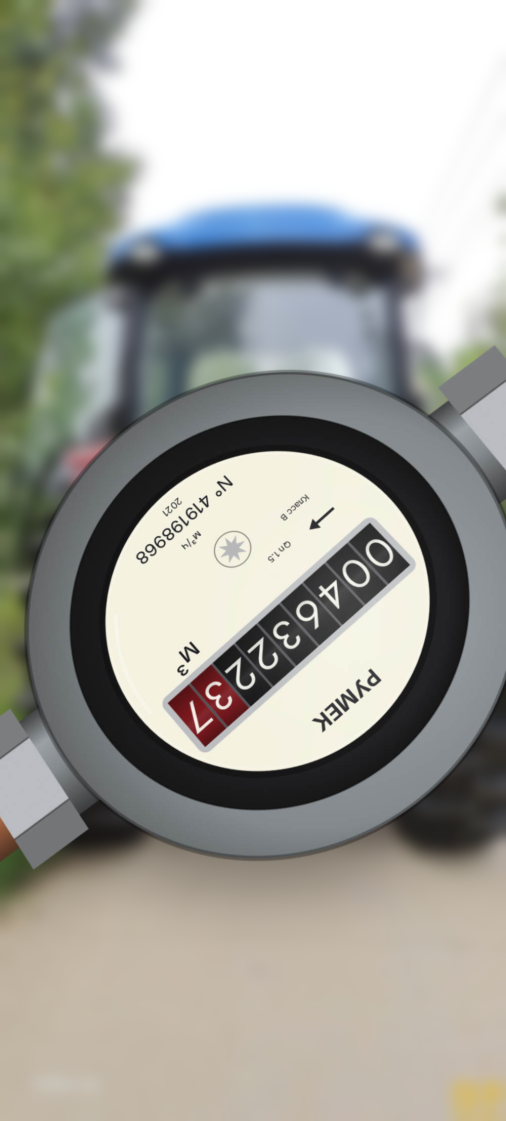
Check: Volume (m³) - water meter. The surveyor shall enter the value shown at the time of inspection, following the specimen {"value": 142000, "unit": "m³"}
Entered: {"value": 46322.37, "unit": "m³"}
